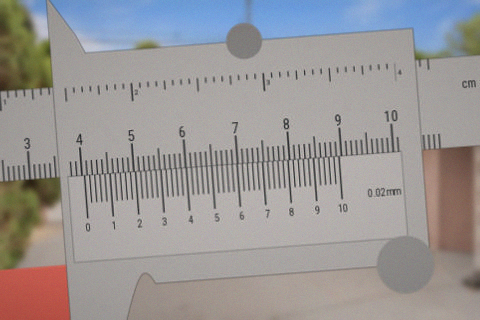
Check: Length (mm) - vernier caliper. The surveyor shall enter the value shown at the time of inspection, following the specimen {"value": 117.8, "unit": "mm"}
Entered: {"value": 40.5, "unit": "mm"}
